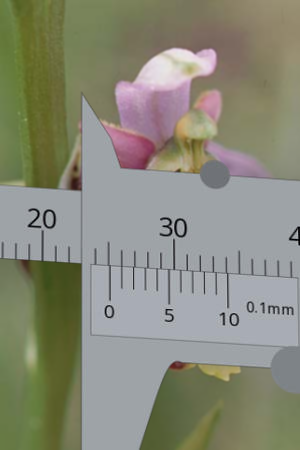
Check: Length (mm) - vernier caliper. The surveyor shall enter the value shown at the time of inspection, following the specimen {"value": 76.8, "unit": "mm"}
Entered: {"value": 25.1, "unit": "mm"}
